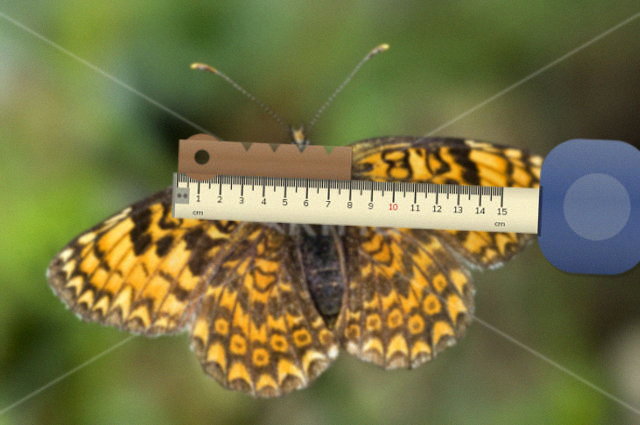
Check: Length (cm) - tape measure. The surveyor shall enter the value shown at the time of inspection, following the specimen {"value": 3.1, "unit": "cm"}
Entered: {"value": 8, "unit": "cm"}
